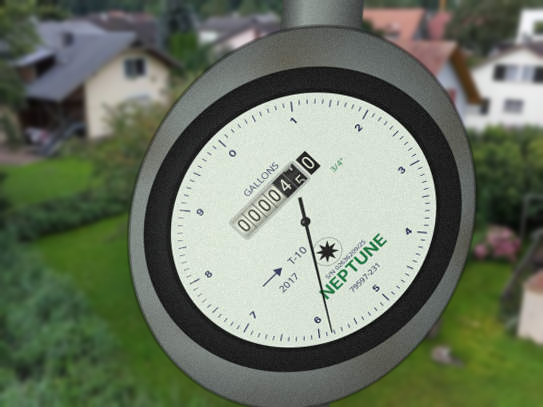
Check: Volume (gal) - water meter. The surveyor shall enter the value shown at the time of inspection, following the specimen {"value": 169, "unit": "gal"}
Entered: {"value": 445.8, "unit": "gal"}
